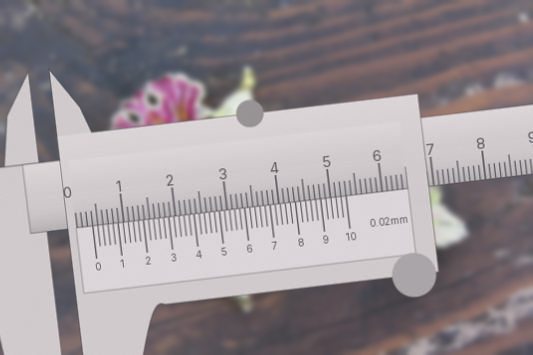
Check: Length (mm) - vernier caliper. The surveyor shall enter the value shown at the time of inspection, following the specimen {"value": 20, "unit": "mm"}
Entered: {"value": 4.0, "unit": "mm"}
